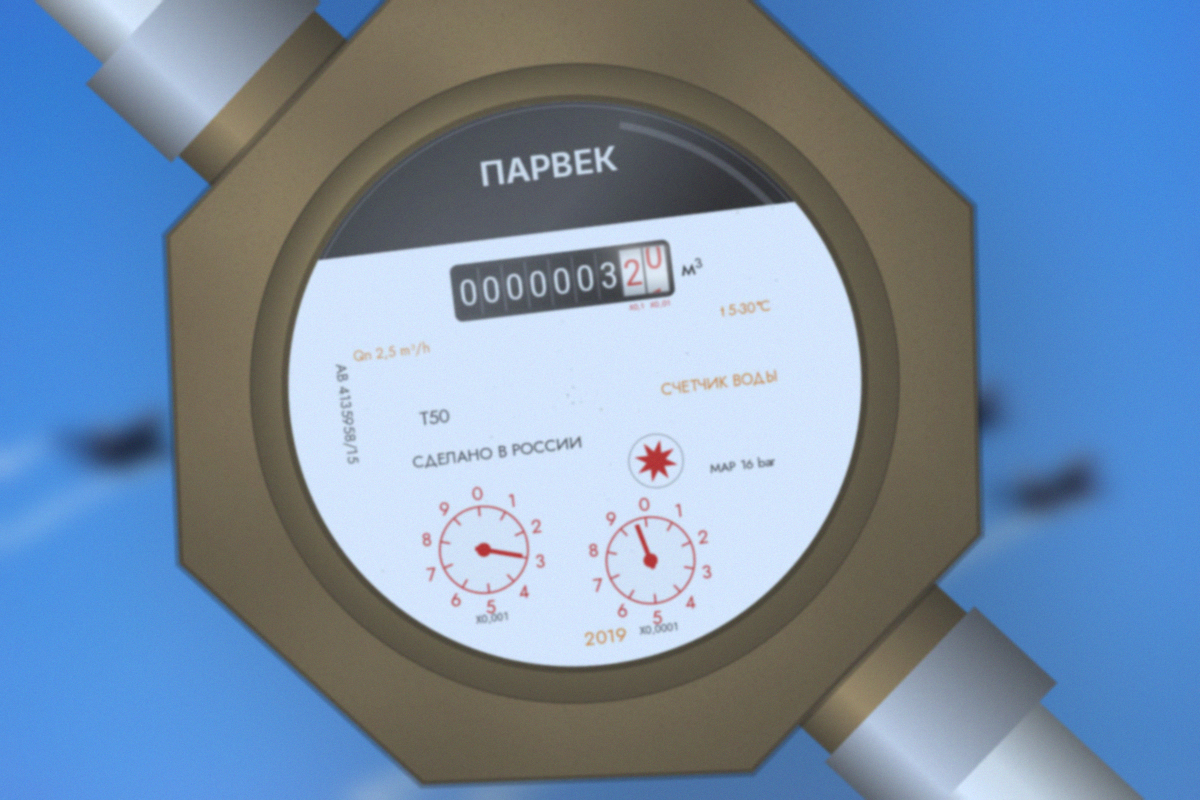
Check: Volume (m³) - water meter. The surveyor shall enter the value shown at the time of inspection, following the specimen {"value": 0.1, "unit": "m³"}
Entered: {"value": 3.2029, "unit": "m³"}
